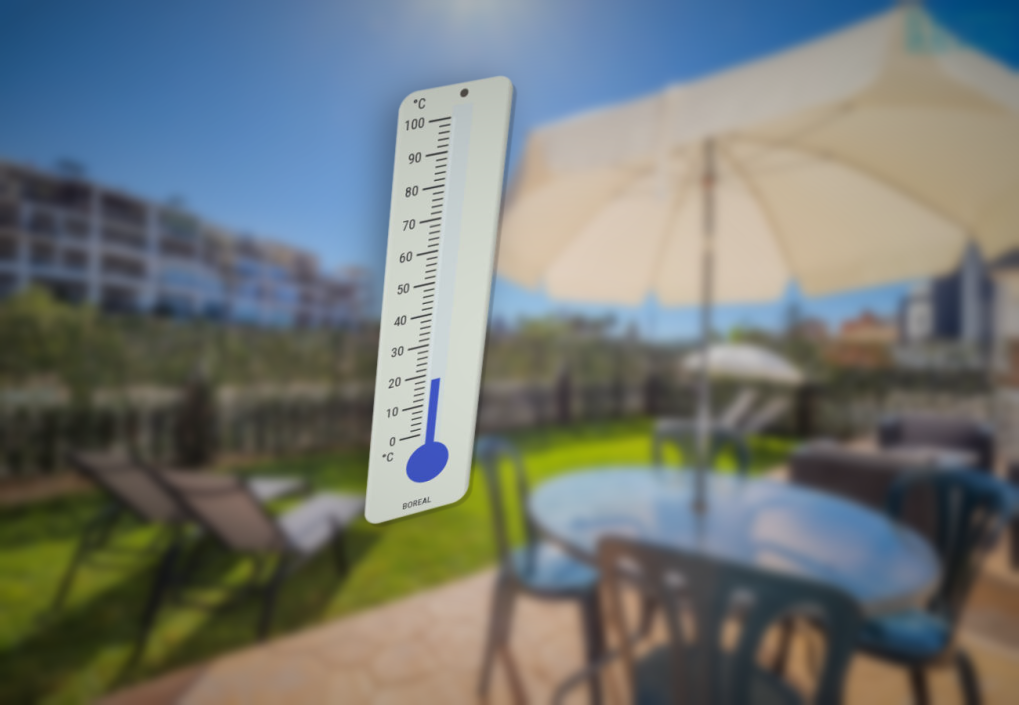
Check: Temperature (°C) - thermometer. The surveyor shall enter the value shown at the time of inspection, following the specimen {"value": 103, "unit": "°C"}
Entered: {"value": 18, "unit": "°C"}
